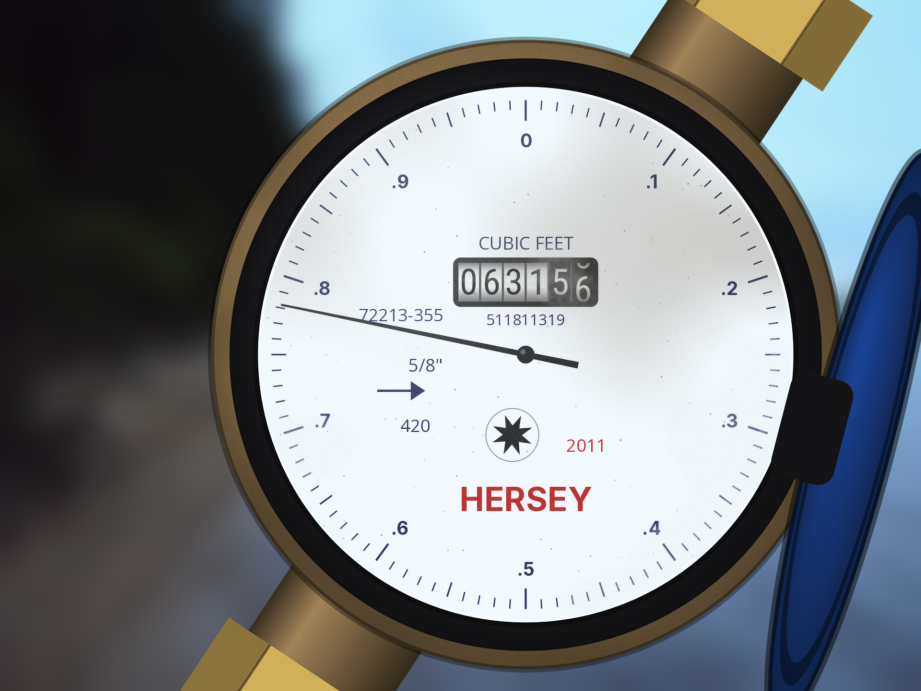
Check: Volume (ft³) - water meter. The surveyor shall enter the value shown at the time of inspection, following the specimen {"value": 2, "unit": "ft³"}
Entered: {"value": 63155.78, "unit": "ft³"}
